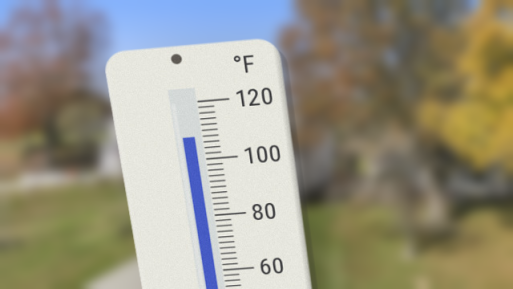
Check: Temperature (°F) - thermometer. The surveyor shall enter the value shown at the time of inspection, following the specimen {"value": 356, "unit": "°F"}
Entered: {"value": 108, "unit": "°F"}
